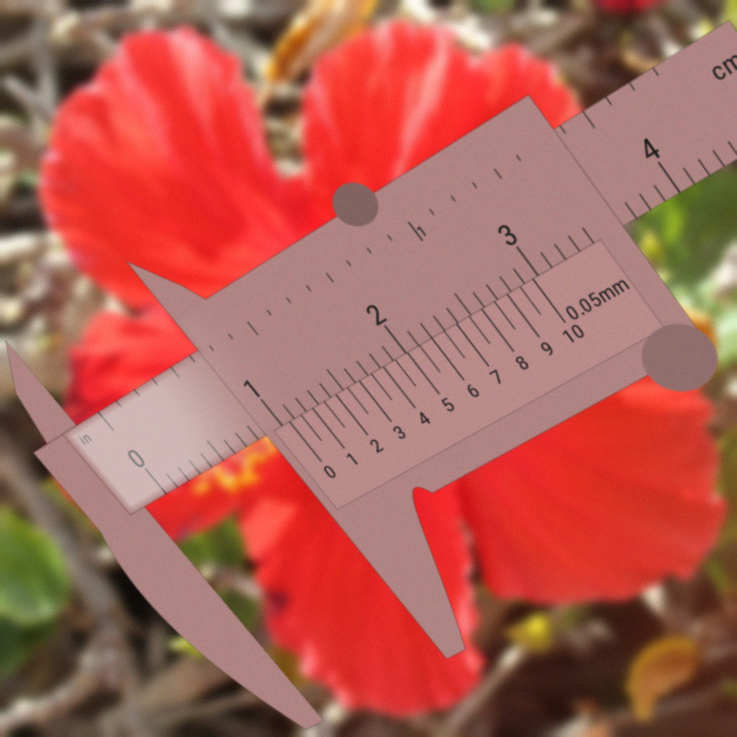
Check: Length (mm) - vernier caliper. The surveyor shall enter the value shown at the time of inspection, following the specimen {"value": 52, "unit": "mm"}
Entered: {"value": 10.6, "unit": "mm"}
